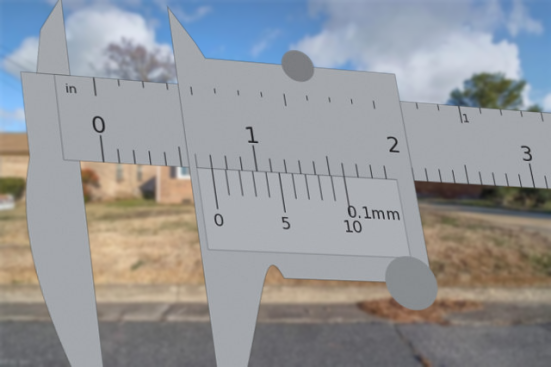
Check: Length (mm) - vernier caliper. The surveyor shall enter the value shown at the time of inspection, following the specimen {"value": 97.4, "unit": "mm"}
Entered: {"value": 7.0, "unit": "mm"}
